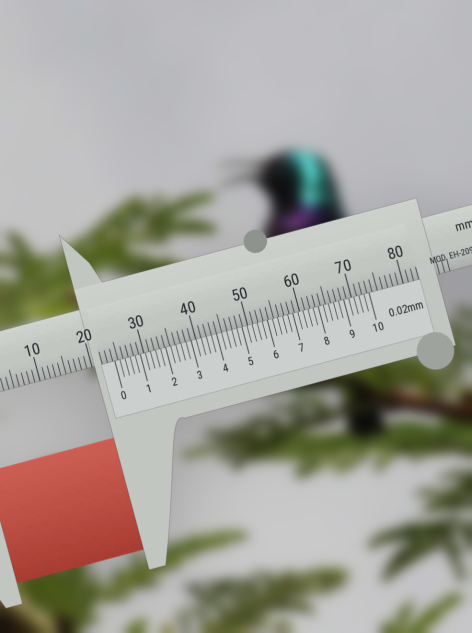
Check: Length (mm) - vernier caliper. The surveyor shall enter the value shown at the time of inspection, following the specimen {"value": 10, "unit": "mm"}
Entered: {"value": 24.4, "unit": "mm"}
